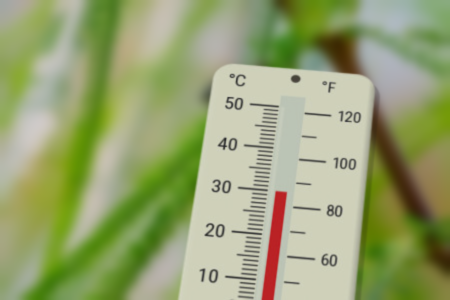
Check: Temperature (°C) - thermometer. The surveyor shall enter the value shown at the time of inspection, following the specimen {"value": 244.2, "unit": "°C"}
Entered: {"value": 30, "unit": "°C"}
